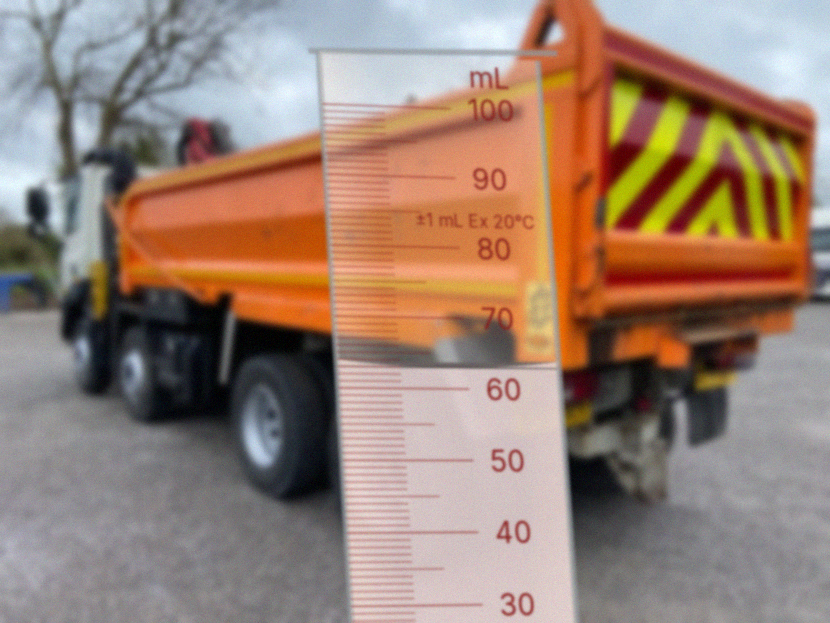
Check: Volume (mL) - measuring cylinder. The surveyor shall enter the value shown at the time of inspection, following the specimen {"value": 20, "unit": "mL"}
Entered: {"value": 63, "unit": "mL"}
